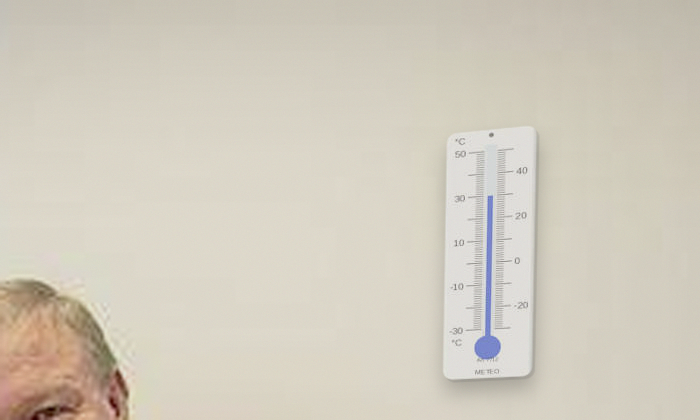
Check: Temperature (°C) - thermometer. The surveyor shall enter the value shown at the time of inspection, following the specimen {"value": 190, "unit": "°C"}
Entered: {"value": 30, "unit": "°C"}
